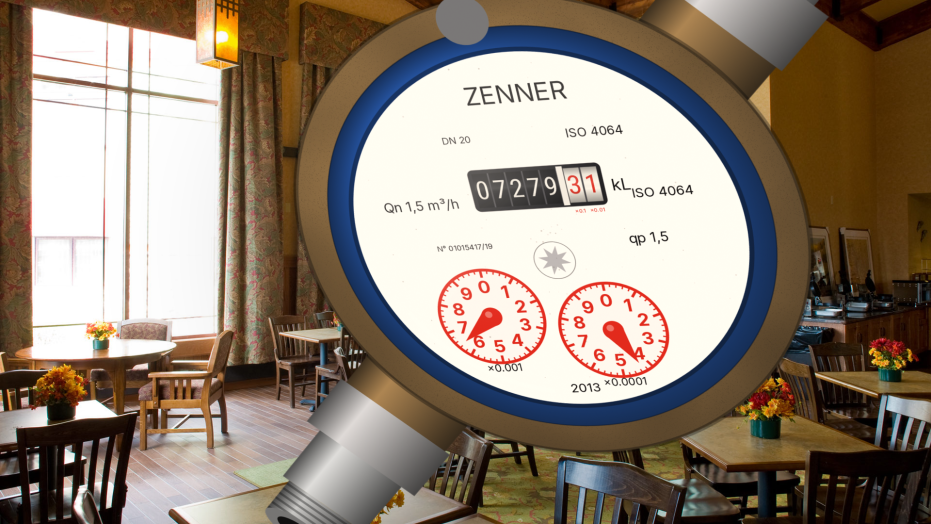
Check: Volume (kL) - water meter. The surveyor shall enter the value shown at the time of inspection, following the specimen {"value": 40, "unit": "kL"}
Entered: {"value": 7279.3164, "unit": "kL"}
